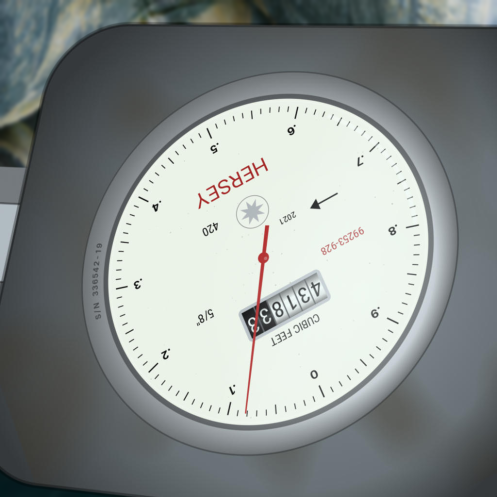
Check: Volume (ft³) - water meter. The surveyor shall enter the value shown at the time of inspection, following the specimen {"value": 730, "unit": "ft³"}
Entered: {"value": 431833.08, "unit": "ft³"}
